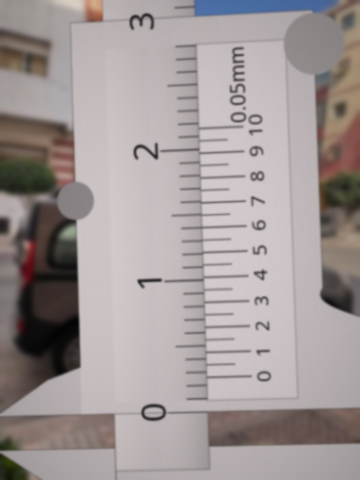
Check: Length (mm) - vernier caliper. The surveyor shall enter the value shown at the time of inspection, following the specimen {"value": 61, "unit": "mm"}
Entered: {"value": 2.6, "unit": "mm"}
